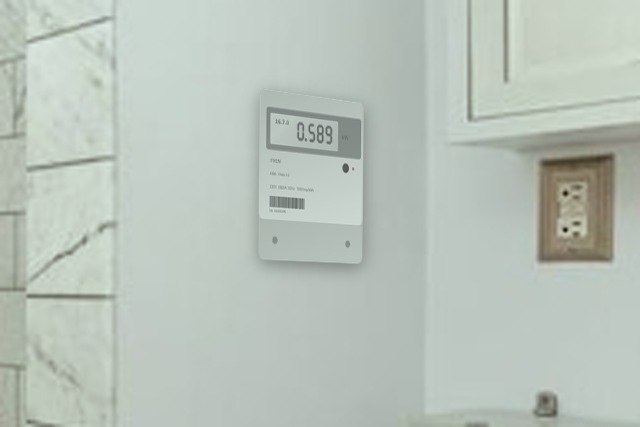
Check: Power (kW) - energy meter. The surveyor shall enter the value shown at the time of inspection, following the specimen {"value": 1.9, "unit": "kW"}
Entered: {"value": 0.589, "unit": "kW"}
